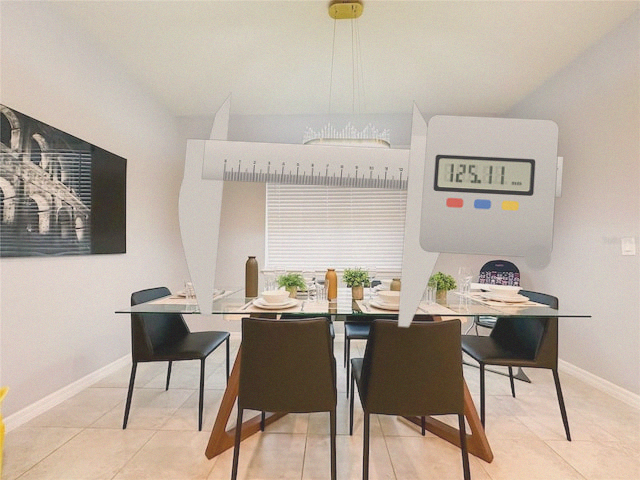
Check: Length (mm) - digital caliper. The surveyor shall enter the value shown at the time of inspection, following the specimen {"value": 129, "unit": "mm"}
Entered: {"value": 125.11, "unit": "mm"}
